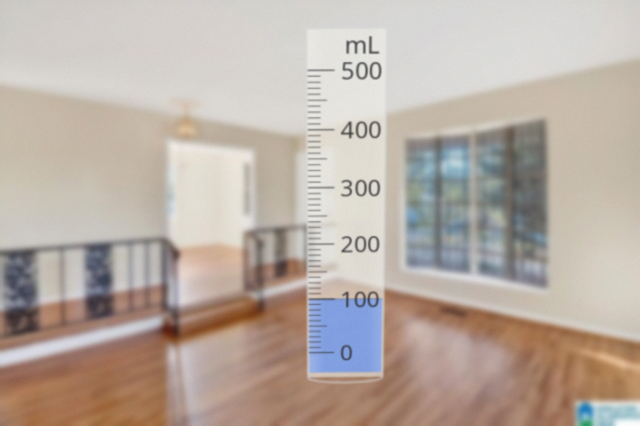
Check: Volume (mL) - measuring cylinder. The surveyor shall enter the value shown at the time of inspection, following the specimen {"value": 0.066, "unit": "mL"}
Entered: {"value": 100, "unit": "mL"}
